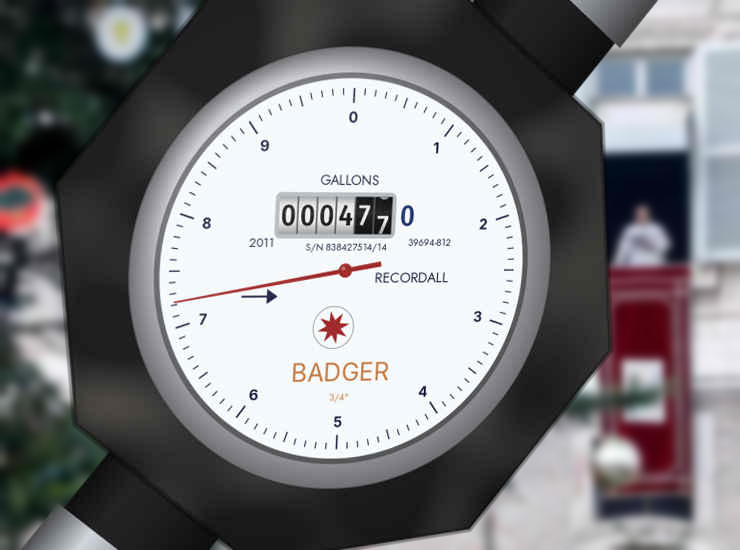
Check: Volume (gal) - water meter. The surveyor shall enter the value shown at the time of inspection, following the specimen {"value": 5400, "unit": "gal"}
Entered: {"value": 4767.2, "unit": "gal"}
